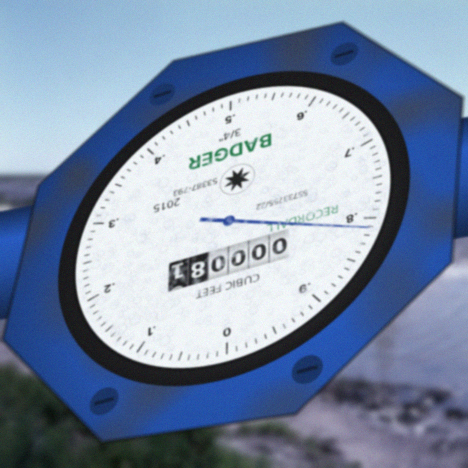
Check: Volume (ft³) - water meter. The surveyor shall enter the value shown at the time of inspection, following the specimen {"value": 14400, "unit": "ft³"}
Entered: {"value": 80.81, "unit": "ft³"}
